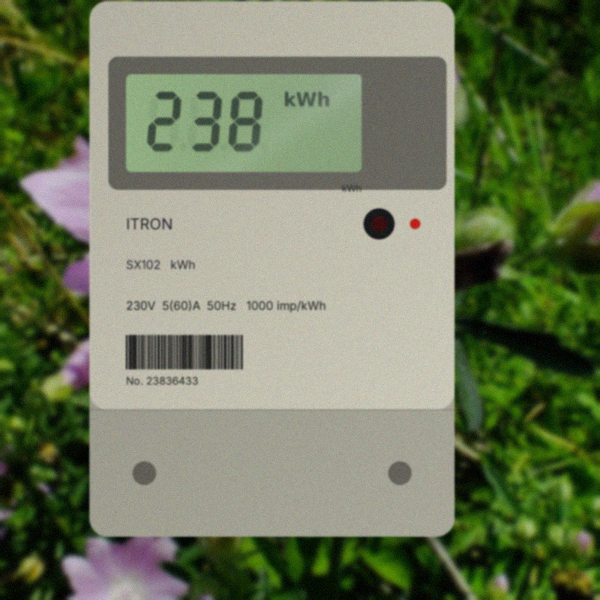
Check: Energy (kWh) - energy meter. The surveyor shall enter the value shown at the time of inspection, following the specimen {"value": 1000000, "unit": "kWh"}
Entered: {"value": 238, "unit": "kWh"}
